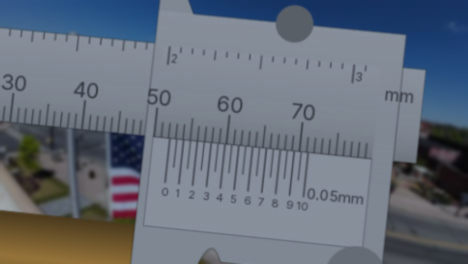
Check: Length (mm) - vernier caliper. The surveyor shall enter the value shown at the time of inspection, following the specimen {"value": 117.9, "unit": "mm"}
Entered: {"value": 52.2, "unit": "mm"}
